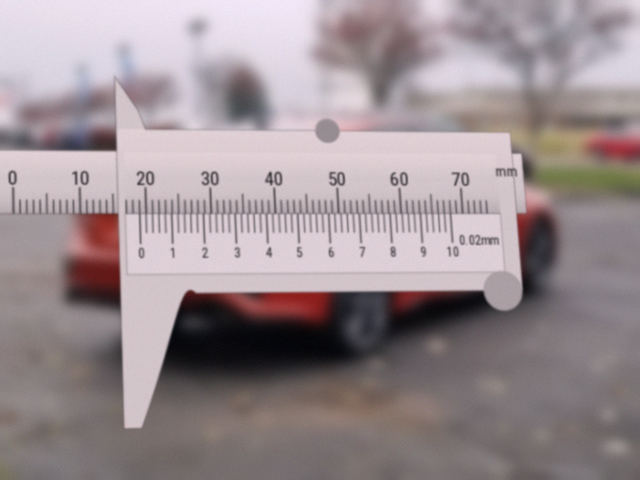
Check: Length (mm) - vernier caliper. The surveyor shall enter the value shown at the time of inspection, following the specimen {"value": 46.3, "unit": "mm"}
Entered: {"value": 19.0, "unit": "mm"}
